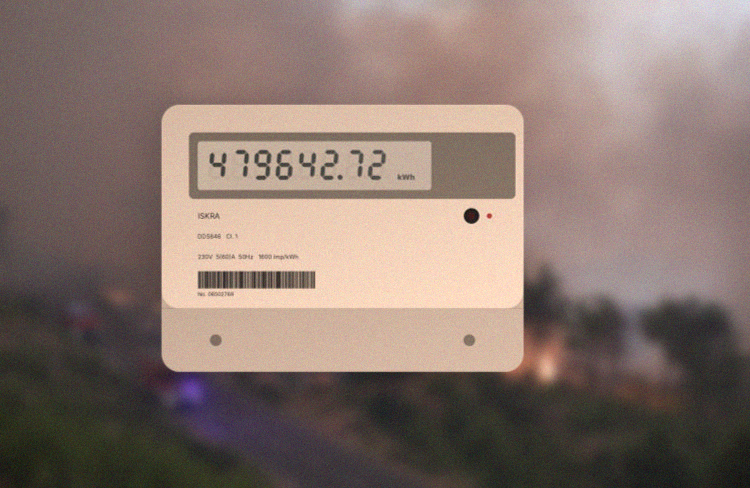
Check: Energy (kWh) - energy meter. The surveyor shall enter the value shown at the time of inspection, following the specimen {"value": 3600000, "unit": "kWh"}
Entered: {"value": 479642.72, "unit": "kWh"}
